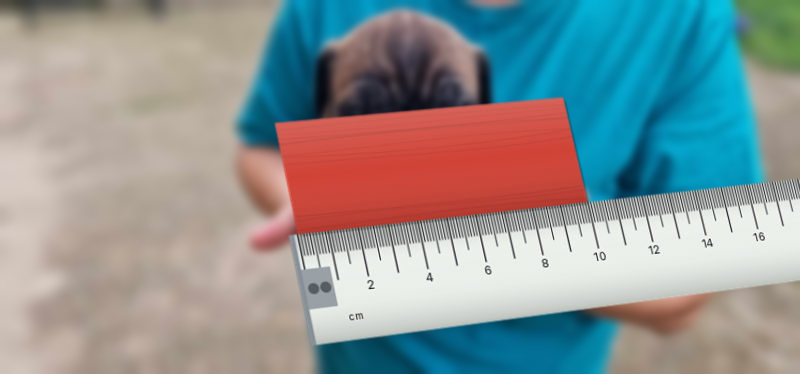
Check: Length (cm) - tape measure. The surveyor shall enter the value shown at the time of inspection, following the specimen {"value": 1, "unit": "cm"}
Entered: {"value": 10, "unit": "cm"}
